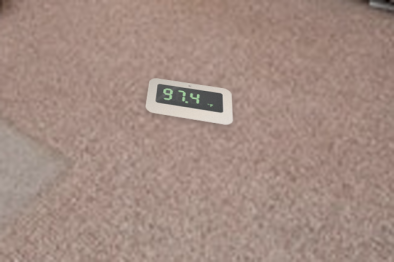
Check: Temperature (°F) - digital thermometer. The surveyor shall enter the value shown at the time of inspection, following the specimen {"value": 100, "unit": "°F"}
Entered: {"value": 97.4, "unit": "°F"}
